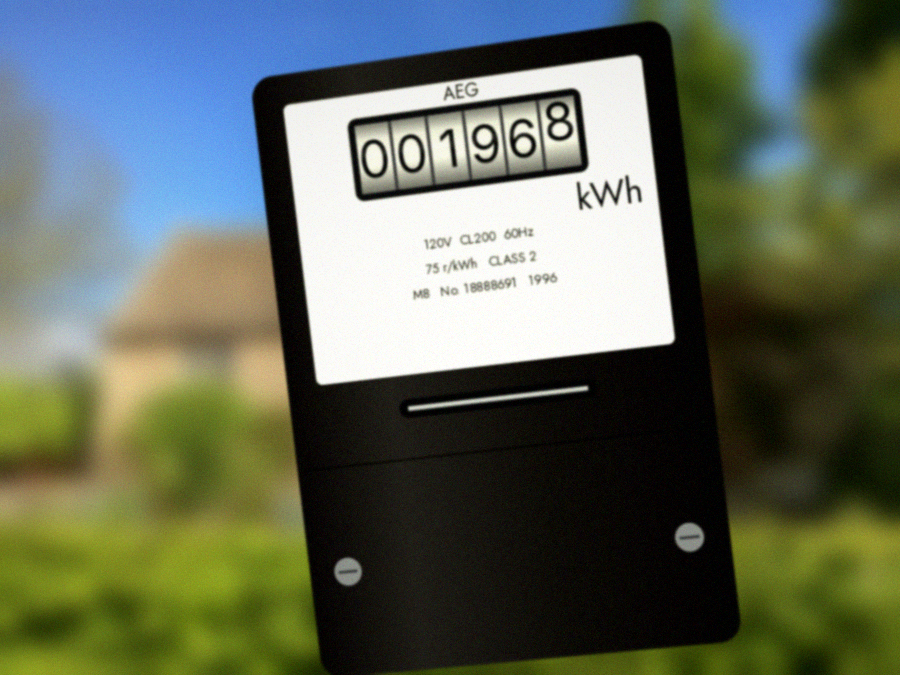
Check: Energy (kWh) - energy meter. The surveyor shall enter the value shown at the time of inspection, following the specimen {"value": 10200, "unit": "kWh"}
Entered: {"value": 1968, "unit": "kWh"}
